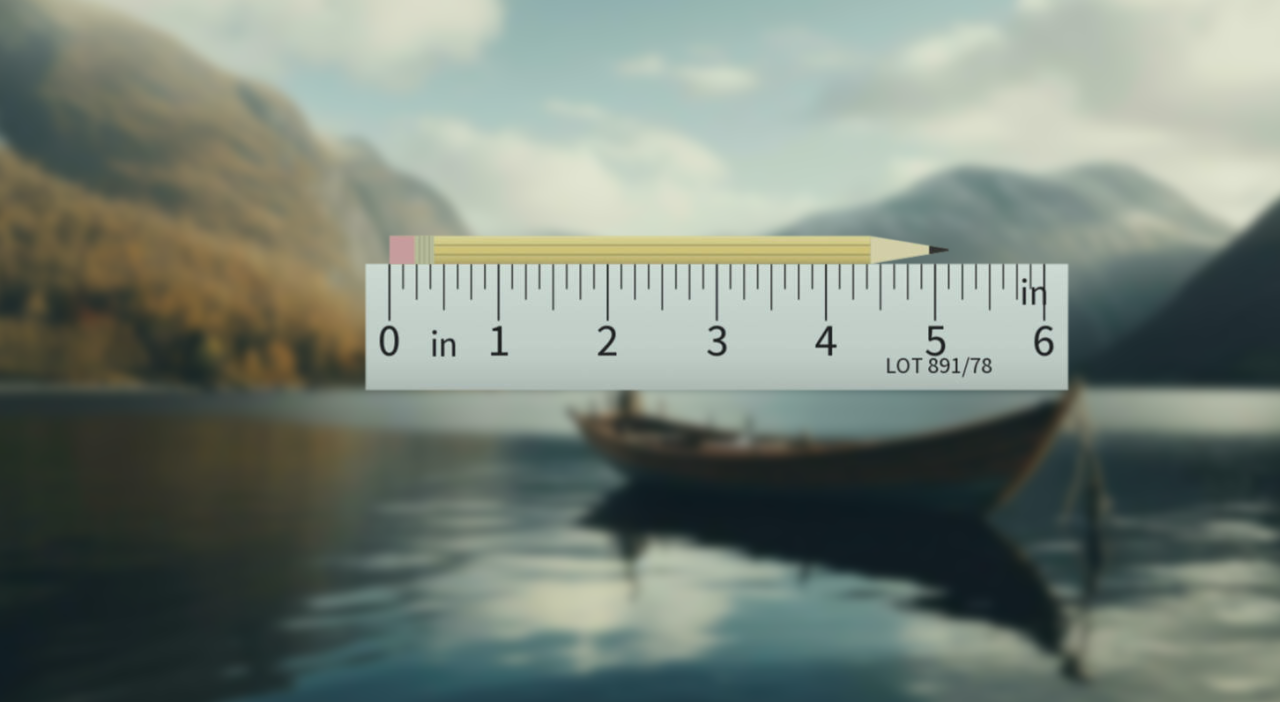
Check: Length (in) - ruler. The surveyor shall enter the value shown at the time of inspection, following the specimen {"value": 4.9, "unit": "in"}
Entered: {"value": 5.125, "unit": "in"}
